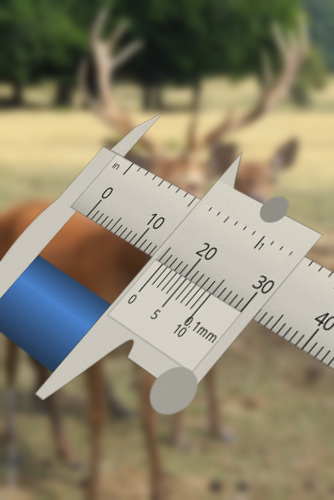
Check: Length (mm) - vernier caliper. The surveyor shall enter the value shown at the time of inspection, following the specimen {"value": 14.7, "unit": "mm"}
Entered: {"value": 15.8, "unit": "mm"}
